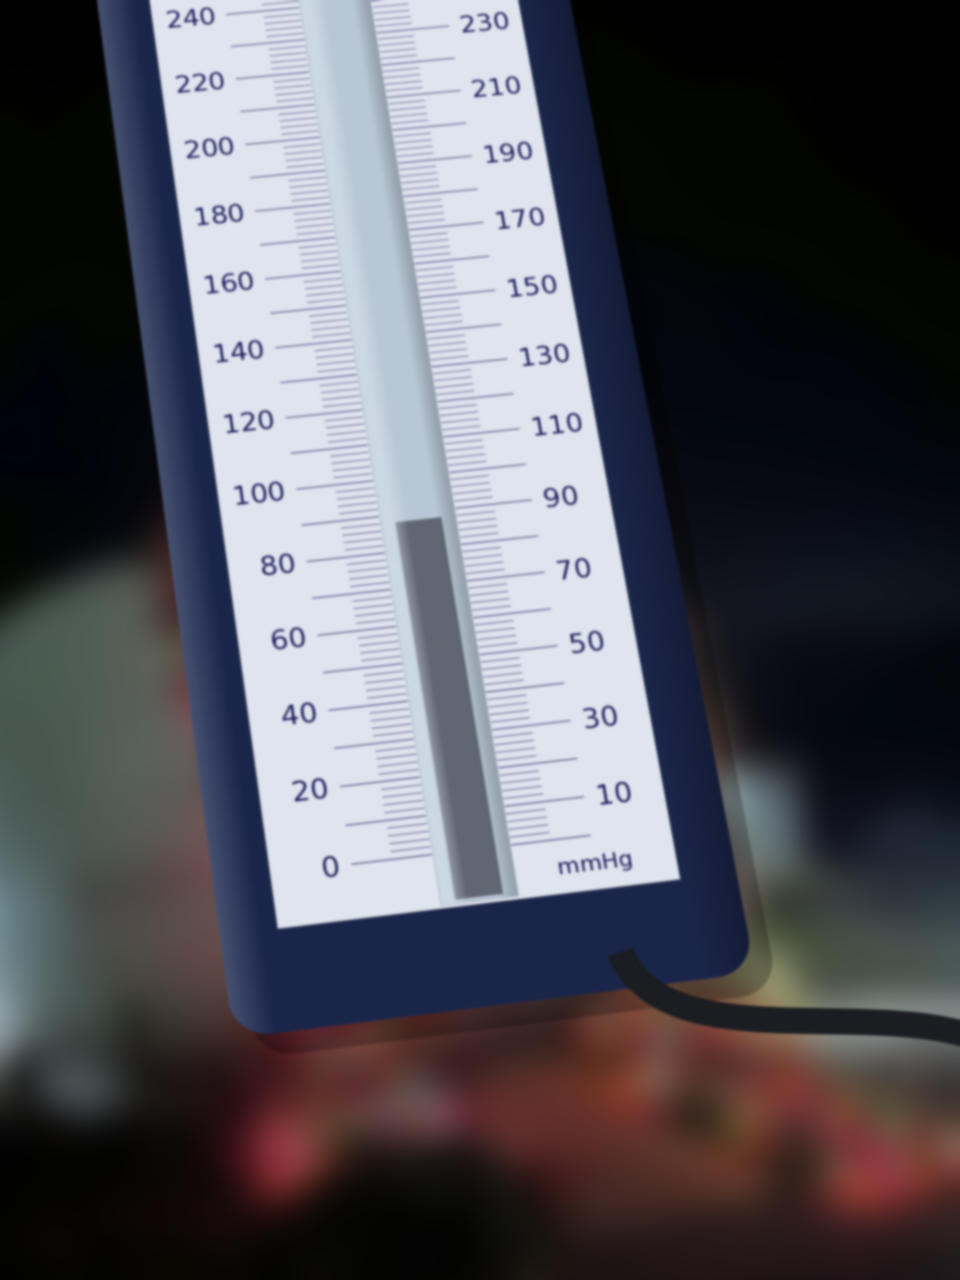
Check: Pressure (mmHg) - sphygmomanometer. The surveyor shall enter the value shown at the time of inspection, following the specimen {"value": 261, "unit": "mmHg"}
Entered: {"value": 88, "unit": "mmHg"}
